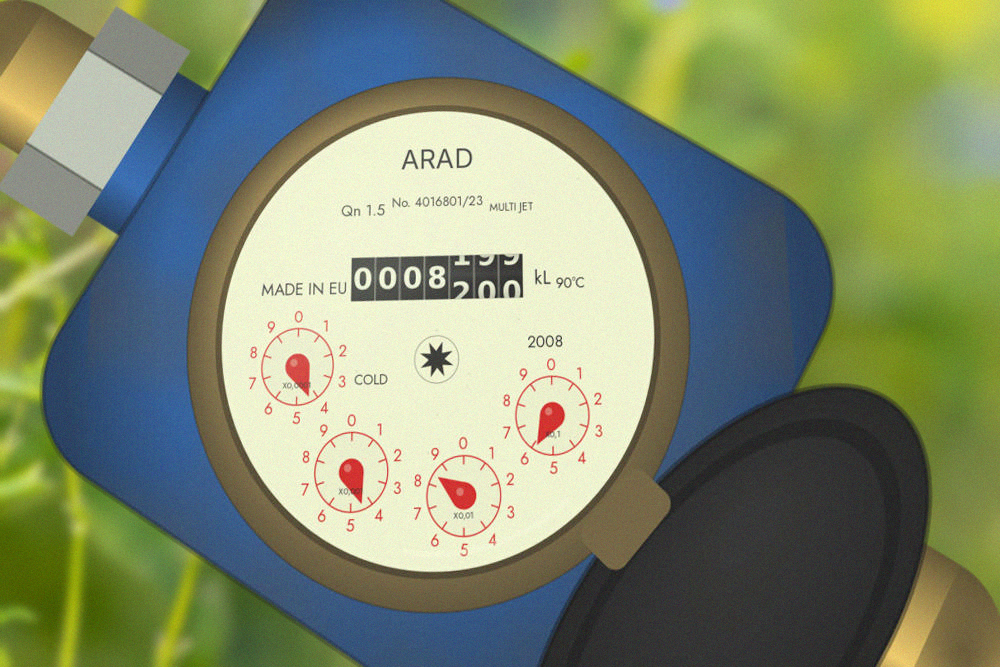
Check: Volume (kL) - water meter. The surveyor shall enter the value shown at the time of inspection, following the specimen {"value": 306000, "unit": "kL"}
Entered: {"value": 8199.5844, "unit": "kL"}
